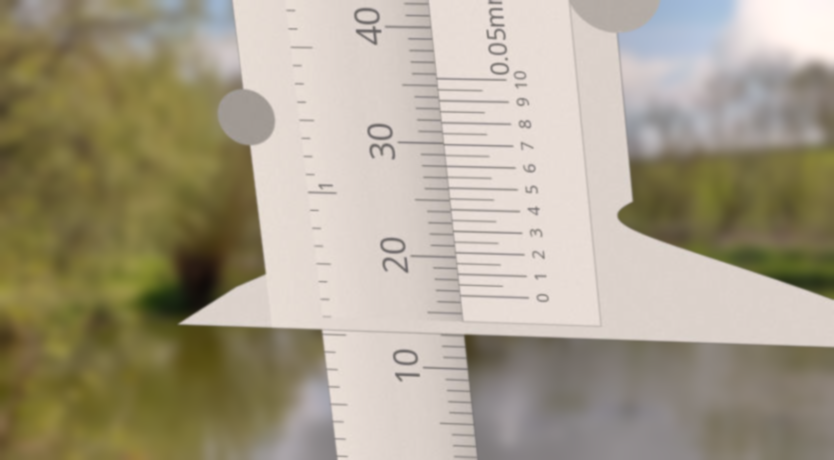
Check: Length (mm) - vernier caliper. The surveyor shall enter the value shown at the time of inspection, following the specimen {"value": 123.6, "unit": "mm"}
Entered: {"value": 16.6, "unit": "mm"}
